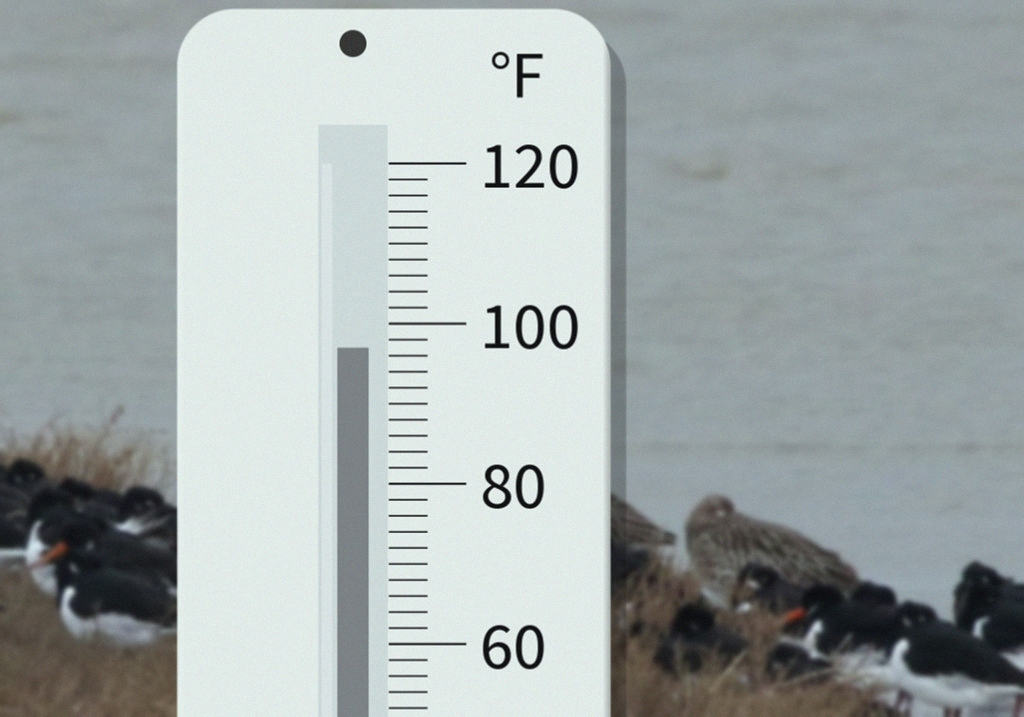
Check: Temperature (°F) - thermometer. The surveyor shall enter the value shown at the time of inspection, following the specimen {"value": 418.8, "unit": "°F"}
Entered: {"value": 97, "unit": "°F"}
